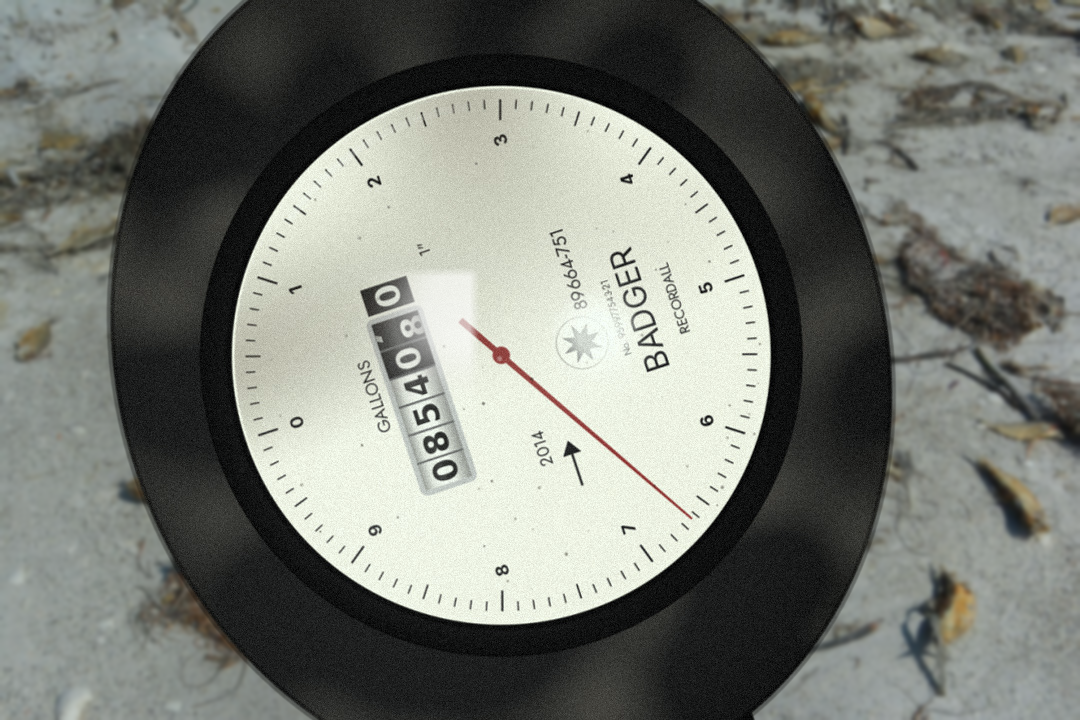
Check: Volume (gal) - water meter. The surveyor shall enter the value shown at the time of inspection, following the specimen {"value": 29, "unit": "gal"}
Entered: {"value": 854076.6, "unit": "gal"}
